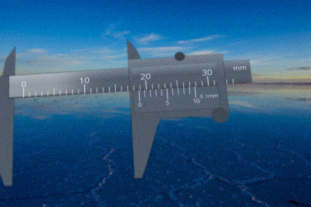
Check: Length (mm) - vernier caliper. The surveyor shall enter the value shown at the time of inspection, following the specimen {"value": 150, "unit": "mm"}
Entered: {"value": 18.8, "unit": "mm"}
